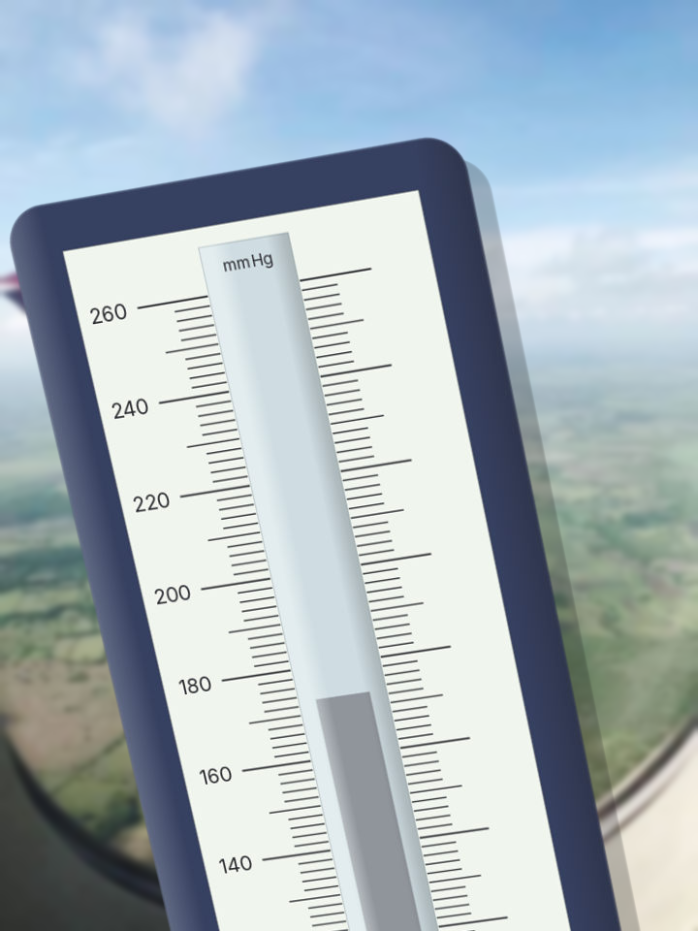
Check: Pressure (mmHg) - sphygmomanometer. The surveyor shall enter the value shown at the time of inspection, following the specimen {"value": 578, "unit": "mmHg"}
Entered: {"value": 173, "unit": "mmHg"}
